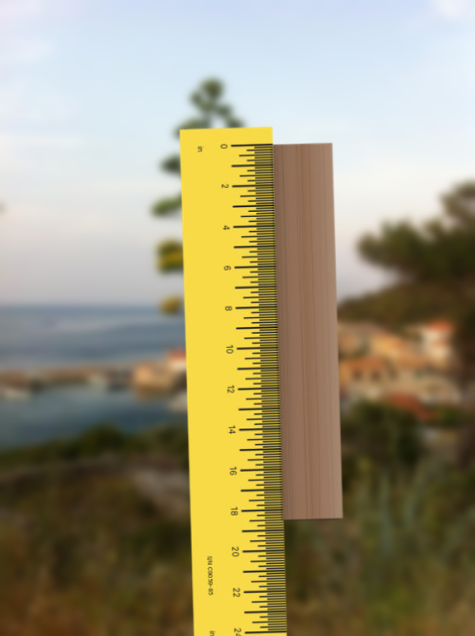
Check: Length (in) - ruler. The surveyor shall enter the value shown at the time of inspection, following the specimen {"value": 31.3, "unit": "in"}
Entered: {"value": 18.5, "unit": "in"}
